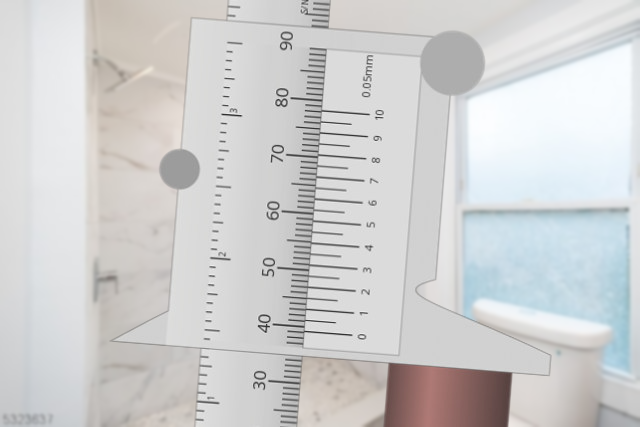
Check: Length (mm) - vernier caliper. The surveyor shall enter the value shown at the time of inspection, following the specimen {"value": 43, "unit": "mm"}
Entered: {"value": 39.2, "unit": "mm"}
